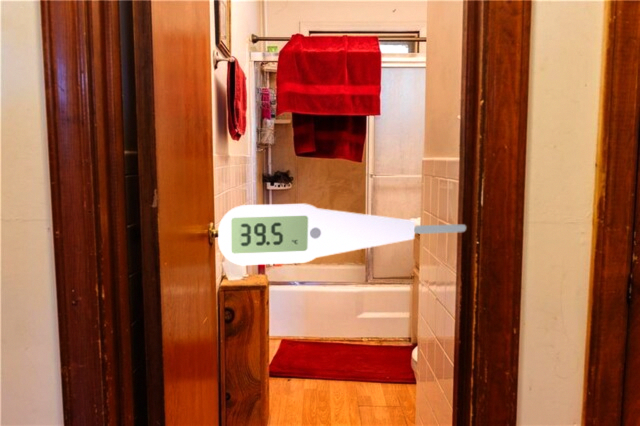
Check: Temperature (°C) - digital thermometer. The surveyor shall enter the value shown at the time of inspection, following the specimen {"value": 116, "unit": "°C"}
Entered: {"value": 39.5, "unit": "°C"}
